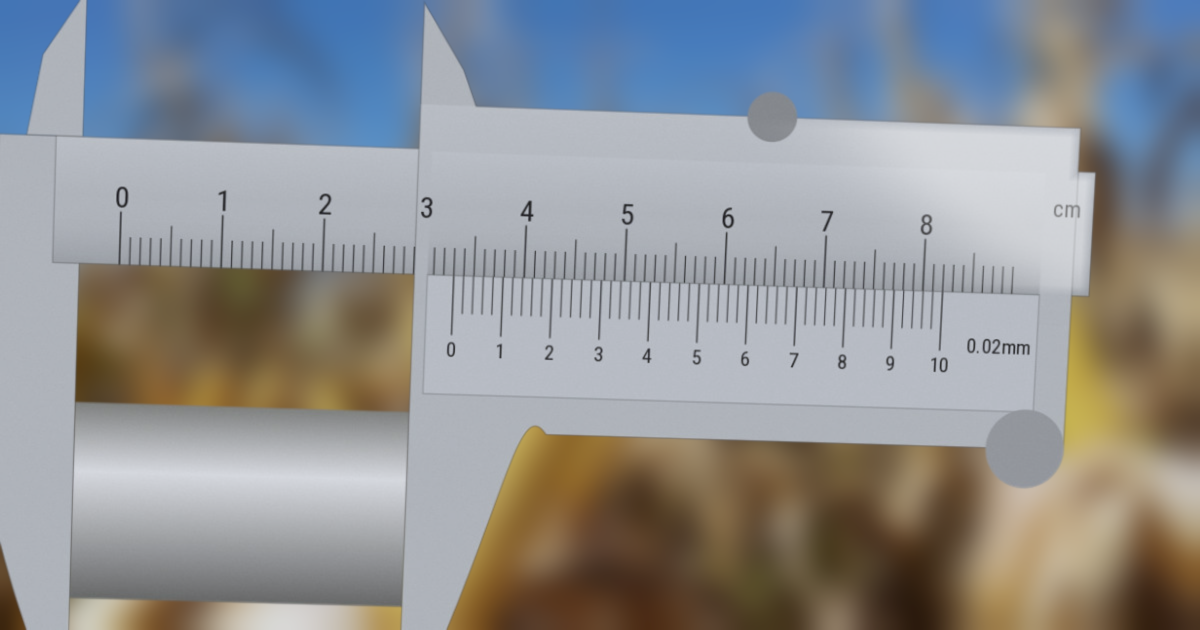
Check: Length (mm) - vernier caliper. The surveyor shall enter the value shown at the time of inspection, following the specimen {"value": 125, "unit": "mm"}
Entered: {"value": 33.0, "unit": "mm"}
